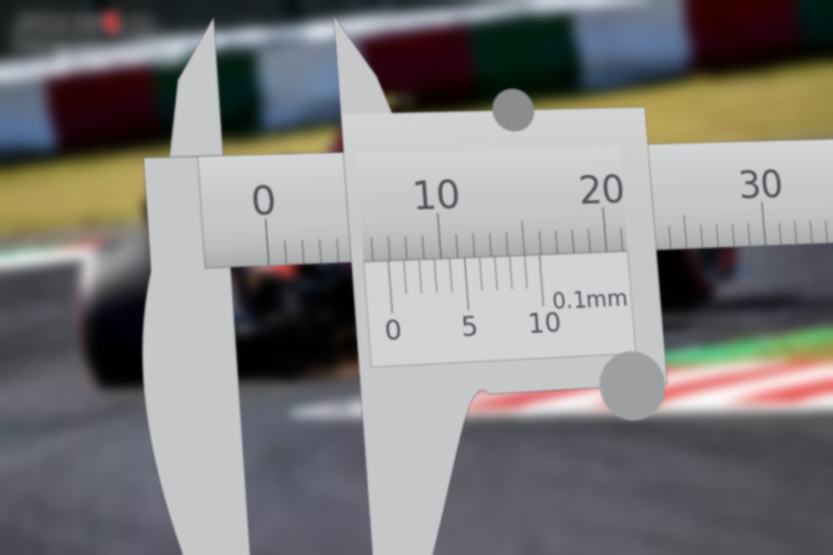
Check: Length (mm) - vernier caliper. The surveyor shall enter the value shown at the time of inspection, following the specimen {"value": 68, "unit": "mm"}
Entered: {"value": 6.9, "unit": "mm"}
